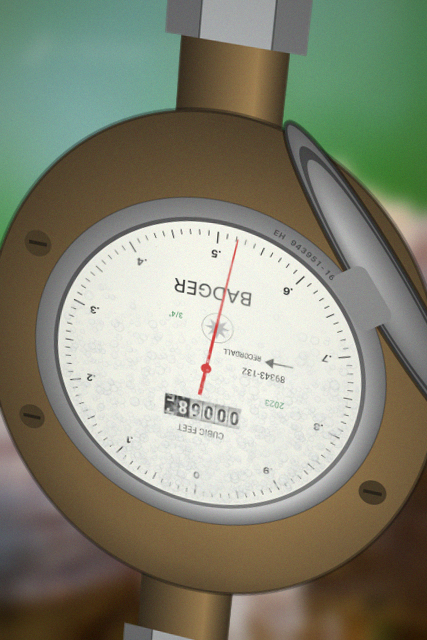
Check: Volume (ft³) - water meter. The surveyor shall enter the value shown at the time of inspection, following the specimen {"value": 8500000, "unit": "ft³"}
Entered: {"value": 684.52, "unit": "ft³"}
